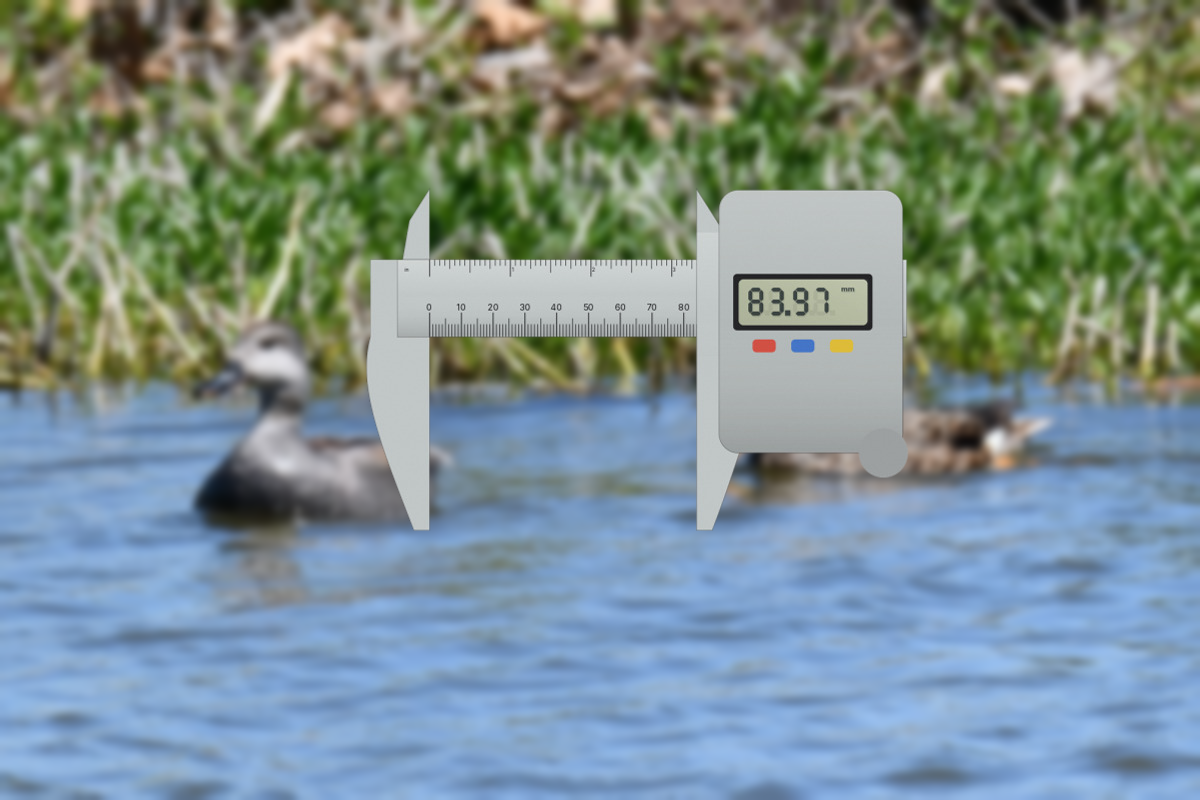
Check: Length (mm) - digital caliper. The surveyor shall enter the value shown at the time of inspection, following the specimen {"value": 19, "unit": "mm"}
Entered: {"value": 83.97, "unit": "mm"}
